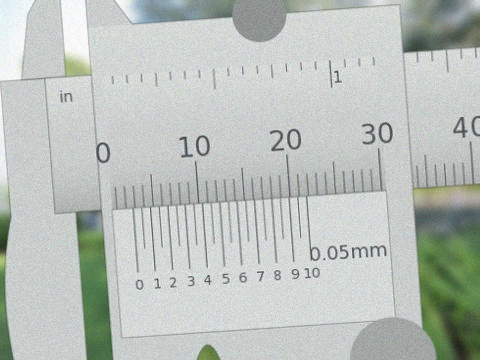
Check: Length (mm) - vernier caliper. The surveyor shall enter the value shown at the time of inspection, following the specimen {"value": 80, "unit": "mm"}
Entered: {"value": 2.8, "unit": "mm"}
